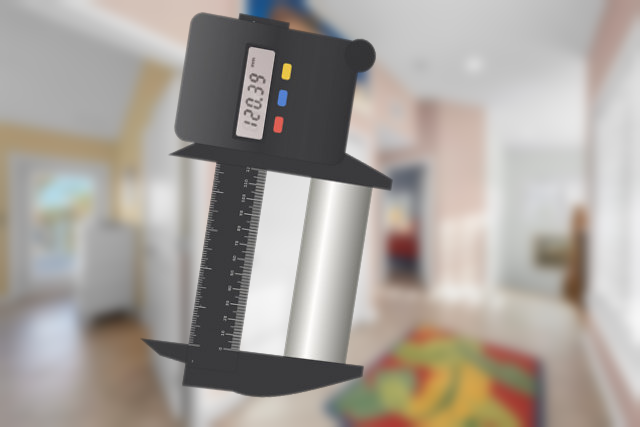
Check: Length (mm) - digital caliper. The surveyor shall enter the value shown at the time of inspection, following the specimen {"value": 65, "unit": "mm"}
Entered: {"value": 120.39, "unit": "mm"}
